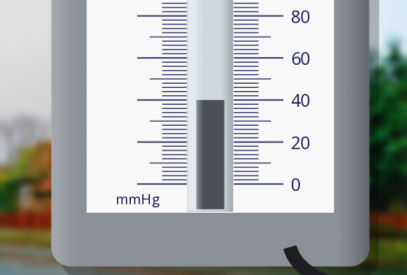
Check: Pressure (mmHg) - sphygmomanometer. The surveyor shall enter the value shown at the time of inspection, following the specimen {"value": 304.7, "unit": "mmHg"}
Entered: {"value": 40, "unit": "mmHg"}
